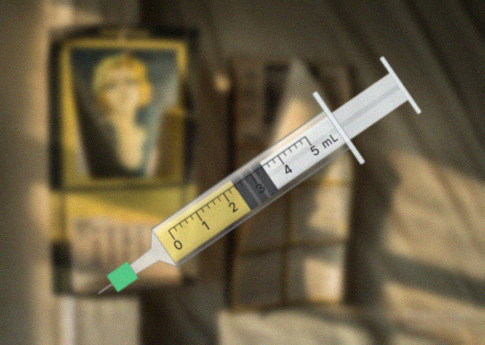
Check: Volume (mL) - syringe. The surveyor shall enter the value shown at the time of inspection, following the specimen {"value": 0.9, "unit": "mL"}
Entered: {"value": 2.4, "unit": "mL"}
